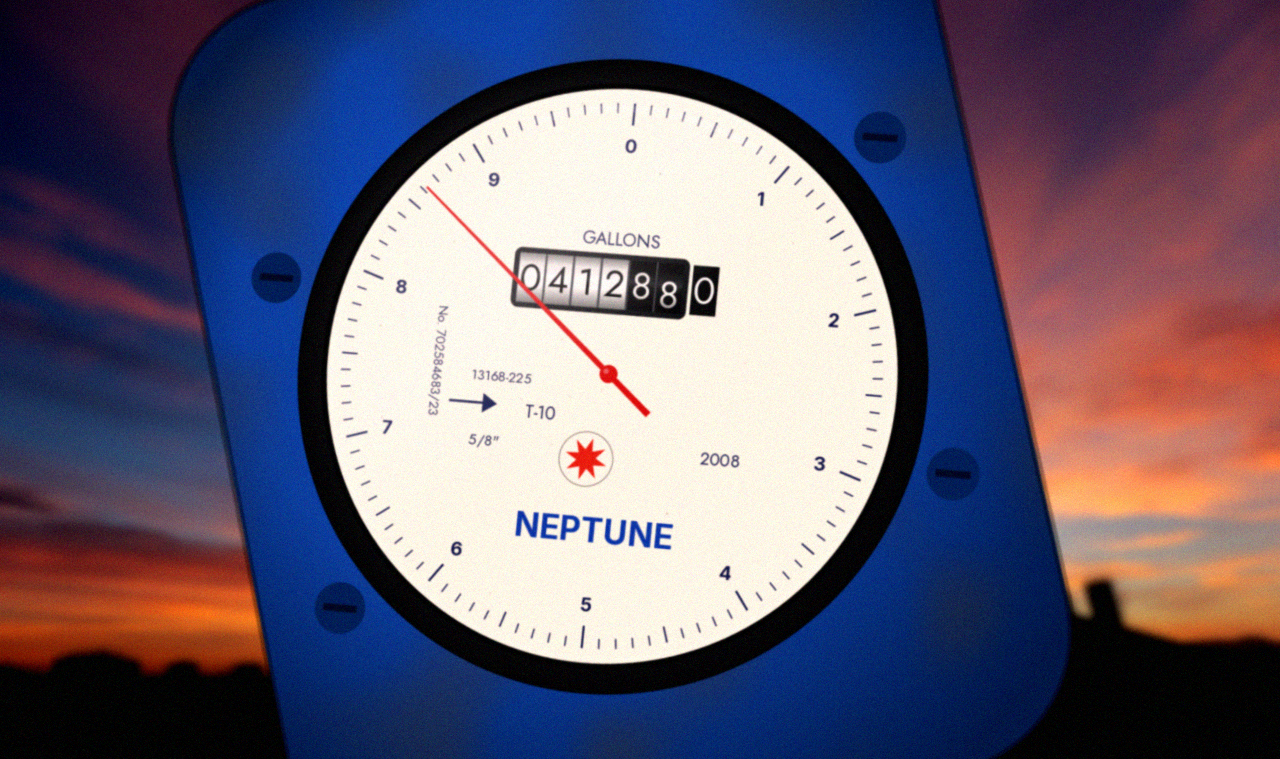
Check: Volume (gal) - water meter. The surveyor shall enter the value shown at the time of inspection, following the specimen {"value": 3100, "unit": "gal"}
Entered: {"value": 412878.6, "unit": "gal"}
